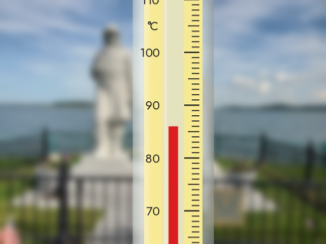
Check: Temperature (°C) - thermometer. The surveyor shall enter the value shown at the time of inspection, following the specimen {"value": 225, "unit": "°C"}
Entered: {"value": 86, "unit": "°C"}
